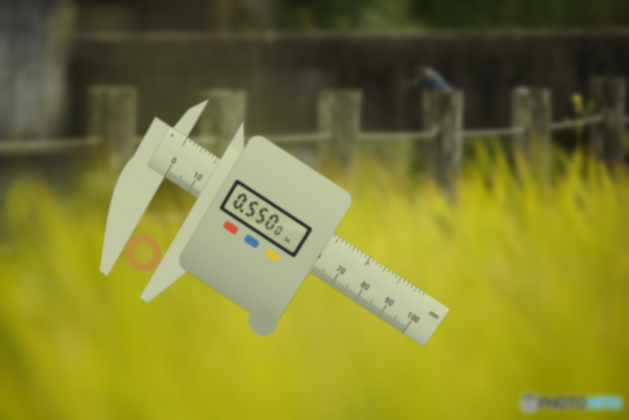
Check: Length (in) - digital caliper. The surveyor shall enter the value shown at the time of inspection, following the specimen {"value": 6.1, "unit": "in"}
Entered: {"value": 0.5500, "unit": "in"}
